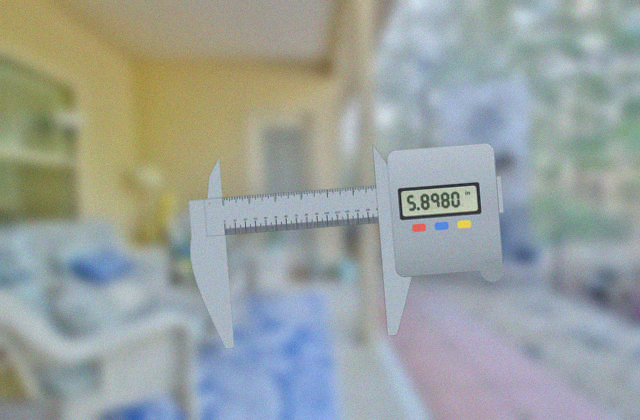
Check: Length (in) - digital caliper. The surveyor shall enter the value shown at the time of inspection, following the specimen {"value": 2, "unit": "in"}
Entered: {"value": 5.8980, "unit": "in"}
